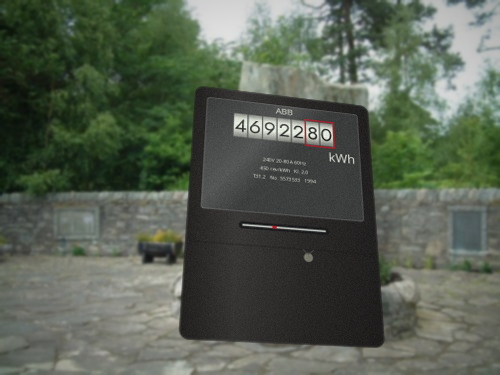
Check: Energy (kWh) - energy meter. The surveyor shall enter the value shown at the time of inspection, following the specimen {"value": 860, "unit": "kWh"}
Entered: {"value": 46922.80, "unit": "kWh"}
